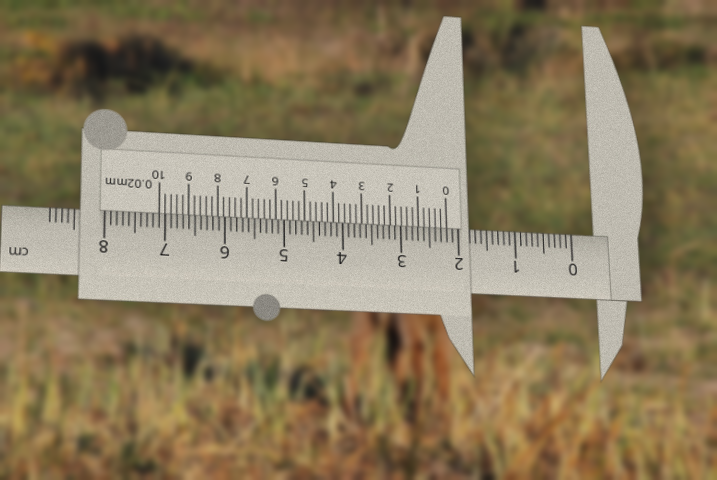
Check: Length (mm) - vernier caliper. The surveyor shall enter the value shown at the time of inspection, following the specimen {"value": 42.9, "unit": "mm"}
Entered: {"value": 22.0, "unit": "mm"}
